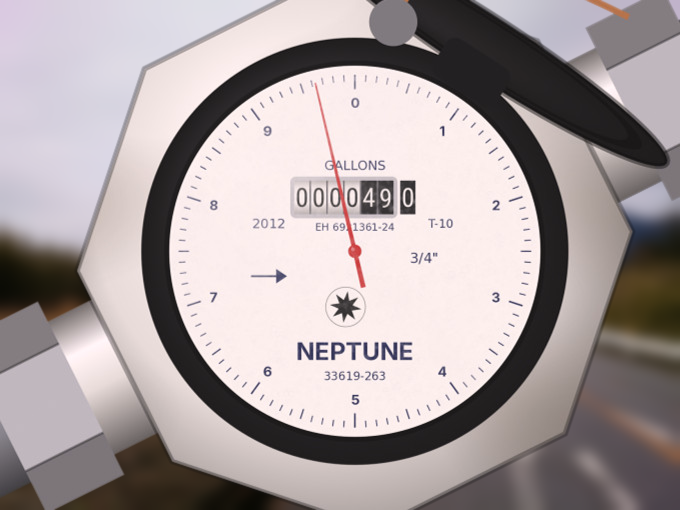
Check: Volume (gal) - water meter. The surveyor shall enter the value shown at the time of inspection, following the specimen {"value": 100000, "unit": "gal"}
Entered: {"value": 489.6, "unit": "gal"}
